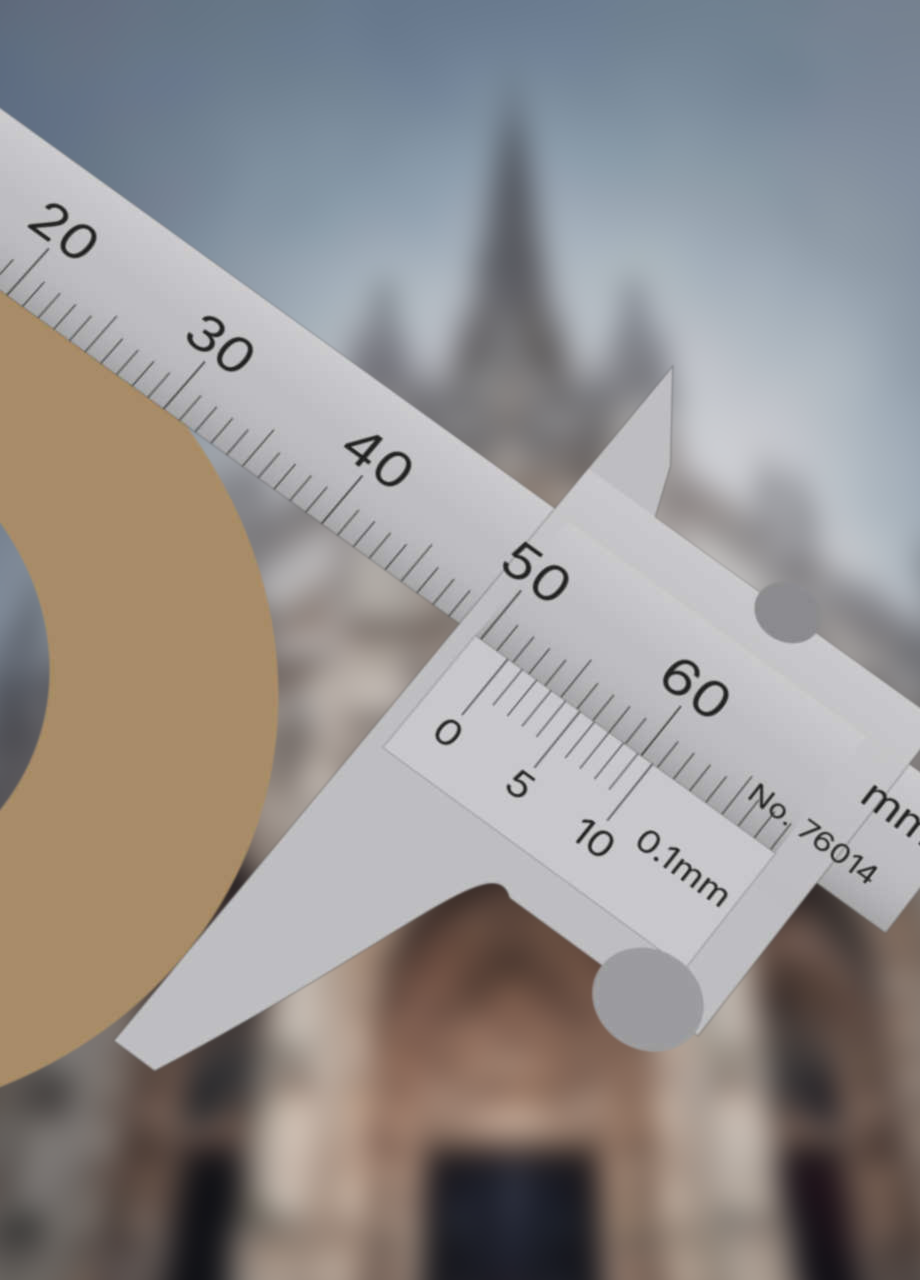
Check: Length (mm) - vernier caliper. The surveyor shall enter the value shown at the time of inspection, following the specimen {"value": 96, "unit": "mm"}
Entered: {"value": 51.7, "unit": "mm"}
